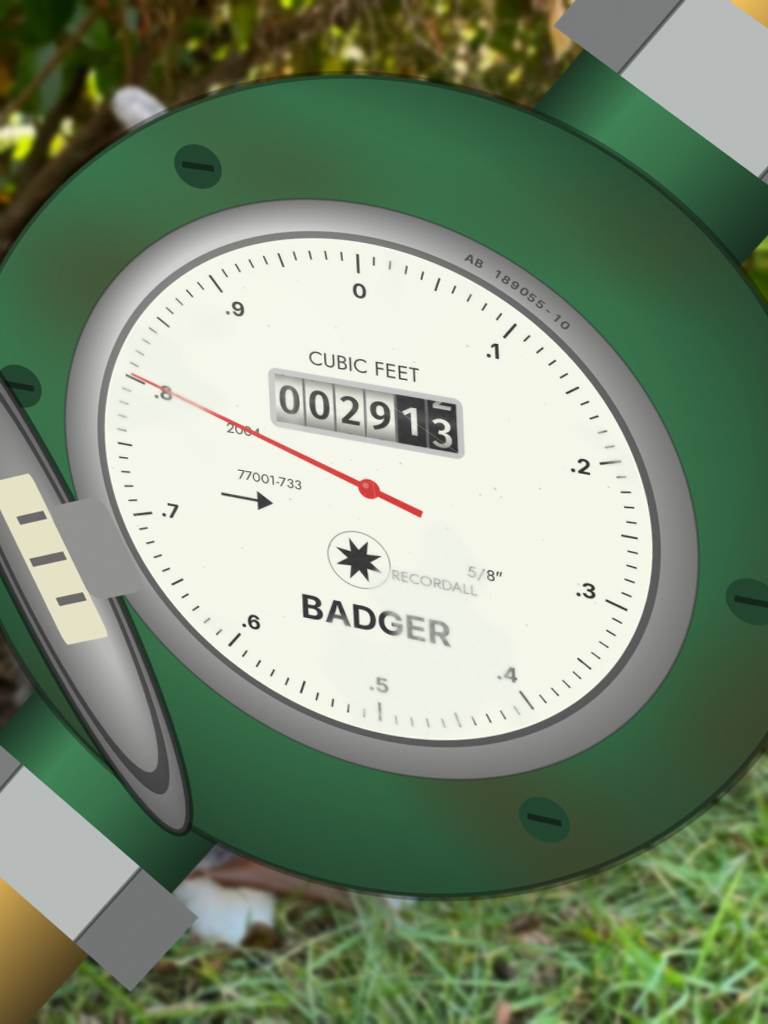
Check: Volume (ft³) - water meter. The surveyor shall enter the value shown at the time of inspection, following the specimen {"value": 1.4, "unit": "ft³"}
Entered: {"value": 2912.80, "unit": "ft³"}
